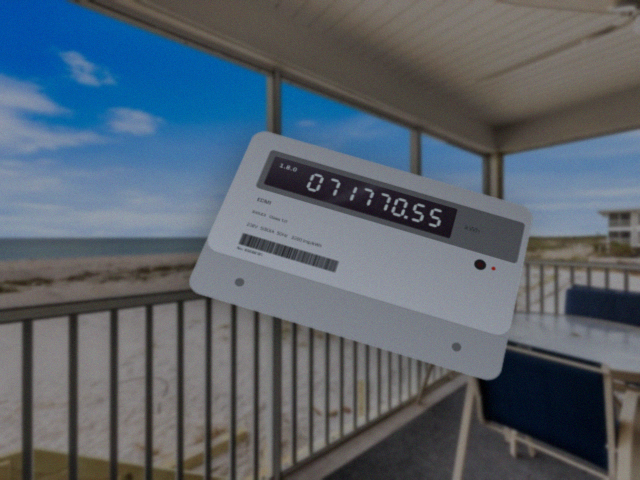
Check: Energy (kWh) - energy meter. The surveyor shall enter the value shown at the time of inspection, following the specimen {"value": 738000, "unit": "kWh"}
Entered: {"value": 71770.55, "unit": "kWh"}
